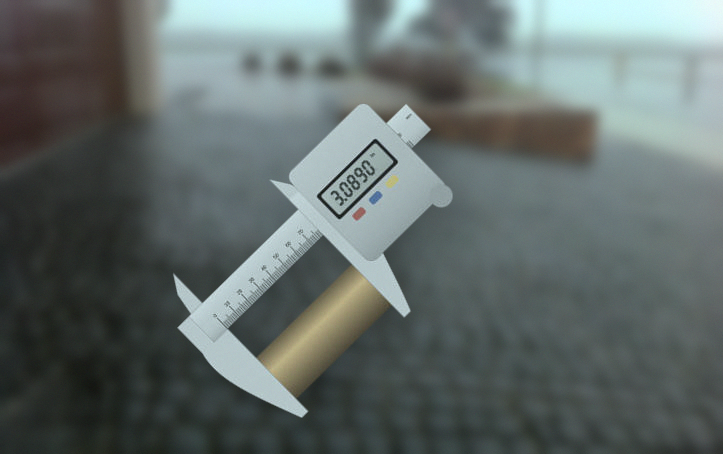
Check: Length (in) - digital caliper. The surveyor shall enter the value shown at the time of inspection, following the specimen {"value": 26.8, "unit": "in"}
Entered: {"value": 3.0890, "unit": "in"}
